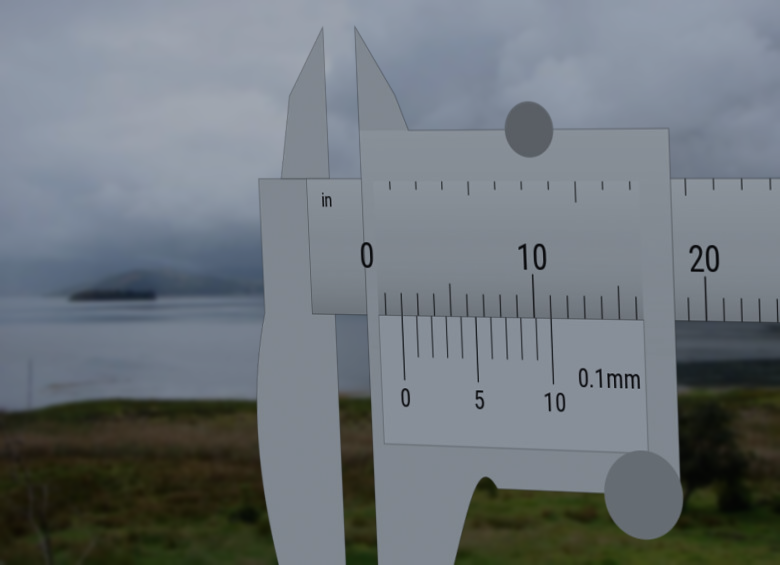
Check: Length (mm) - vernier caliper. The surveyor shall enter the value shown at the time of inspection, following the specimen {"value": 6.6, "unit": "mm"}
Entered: {"value": 2.0, "unit": "mm"}
